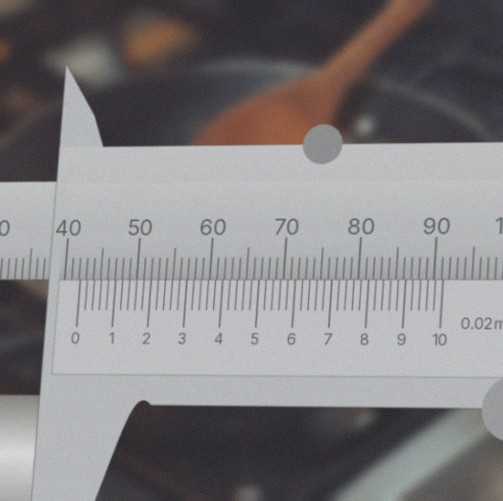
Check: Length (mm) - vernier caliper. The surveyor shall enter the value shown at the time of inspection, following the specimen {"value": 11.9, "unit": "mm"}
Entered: {"value": 42.2, "unit": "mm"}
